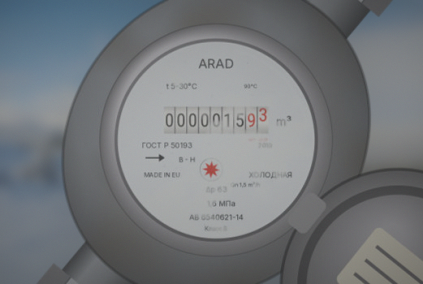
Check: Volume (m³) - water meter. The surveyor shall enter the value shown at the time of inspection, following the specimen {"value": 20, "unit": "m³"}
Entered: {"value": 15.93, "unit": "m³"}
